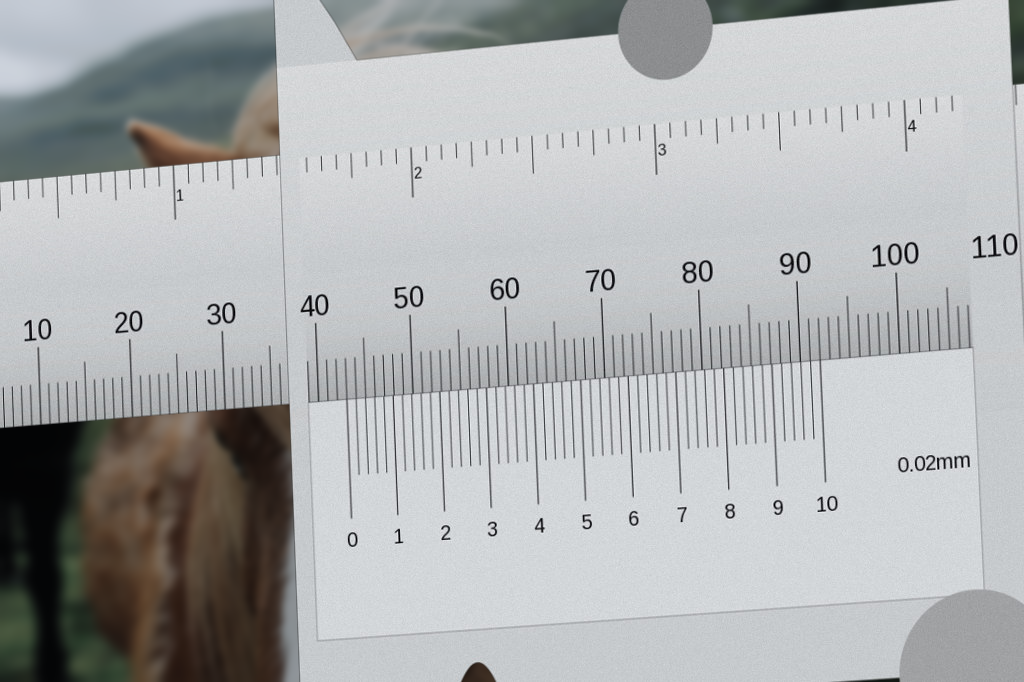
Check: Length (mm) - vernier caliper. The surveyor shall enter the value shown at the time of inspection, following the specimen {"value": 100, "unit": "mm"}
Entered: {"value": 43.0, "unit": "mm"}
